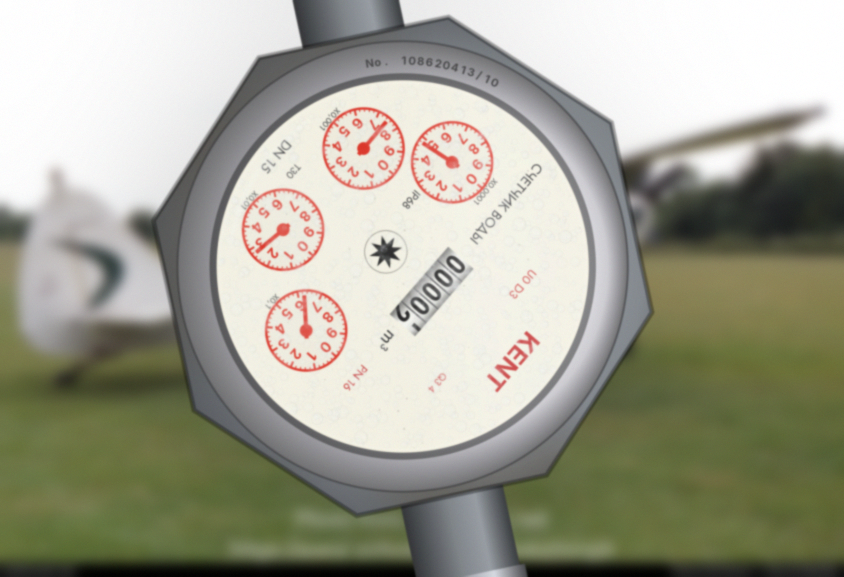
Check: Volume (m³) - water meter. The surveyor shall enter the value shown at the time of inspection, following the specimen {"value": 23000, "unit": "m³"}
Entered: {"value": 1.6274, "unit": "m³"}
